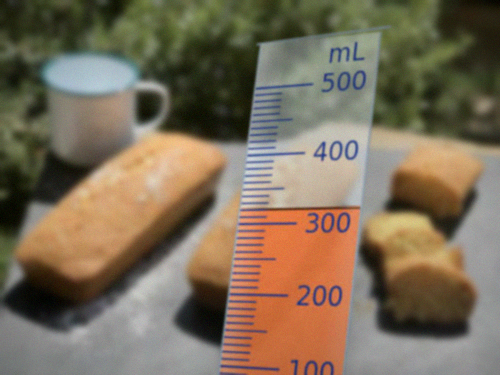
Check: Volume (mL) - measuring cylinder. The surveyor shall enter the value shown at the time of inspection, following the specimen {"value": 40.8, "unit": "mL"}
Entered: {"value": 320, "unit": "mL"}
